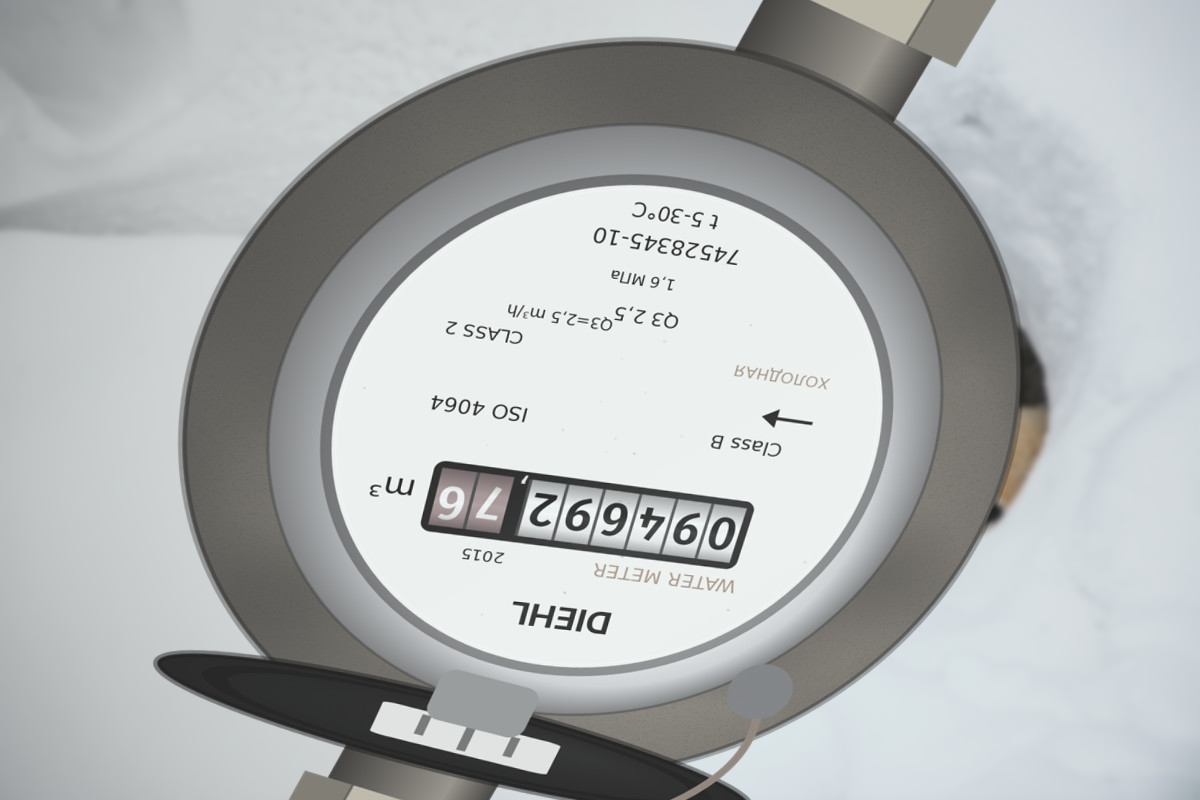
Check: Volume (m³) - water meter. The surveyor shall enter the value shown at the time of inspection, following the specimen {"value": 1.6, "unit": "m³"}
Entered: {"value": 94692.76, "unit": "m³"}
